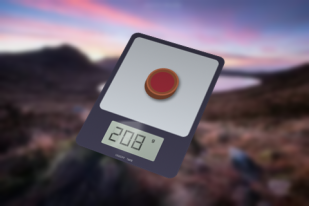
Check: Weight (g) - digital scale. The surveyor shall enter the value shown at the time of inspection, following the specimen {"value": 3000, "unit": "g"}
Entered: {"value": 208, "unit": "g"}
